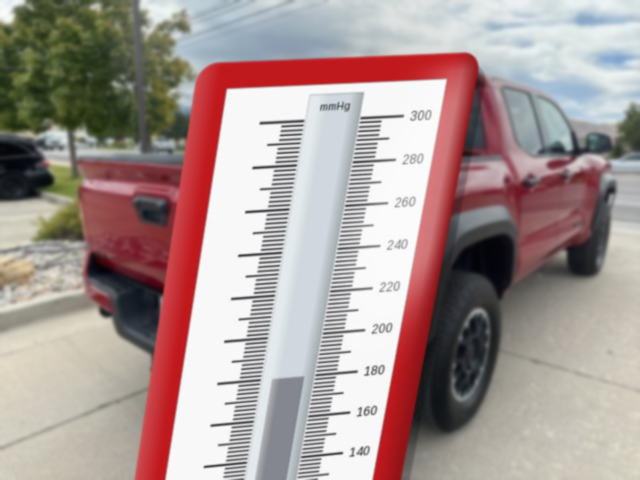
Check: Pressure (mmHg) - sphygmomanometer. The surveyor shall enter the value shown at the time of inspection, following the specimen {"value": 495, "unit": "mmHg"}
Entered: {"value": 180, "unit": "mmHg"}
